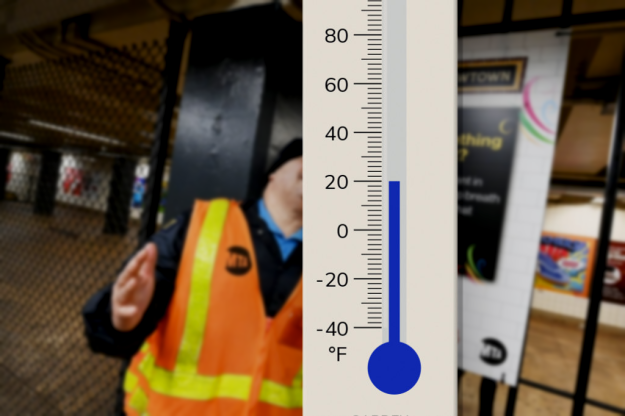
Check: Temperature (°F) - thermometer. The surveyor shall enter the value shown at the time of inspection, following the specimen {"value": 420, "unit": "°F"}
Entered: {"value": 20, "unit": "°F"}
